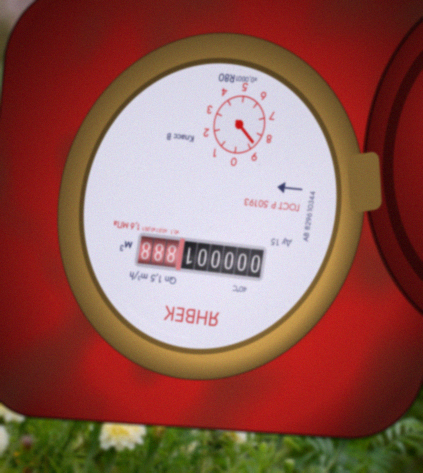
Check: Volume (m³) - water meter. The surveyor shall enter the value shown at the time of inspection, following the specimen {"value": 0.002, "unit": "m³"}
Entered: {"value": 1.8888, "unit": "m³"}
